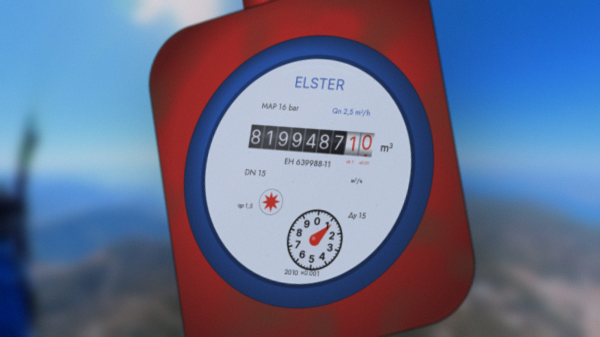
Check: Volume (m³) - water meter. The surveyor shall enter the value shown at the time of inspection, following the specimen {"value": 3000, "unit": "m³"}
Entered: {"value": 8199487.101, "unit": "m³"}
